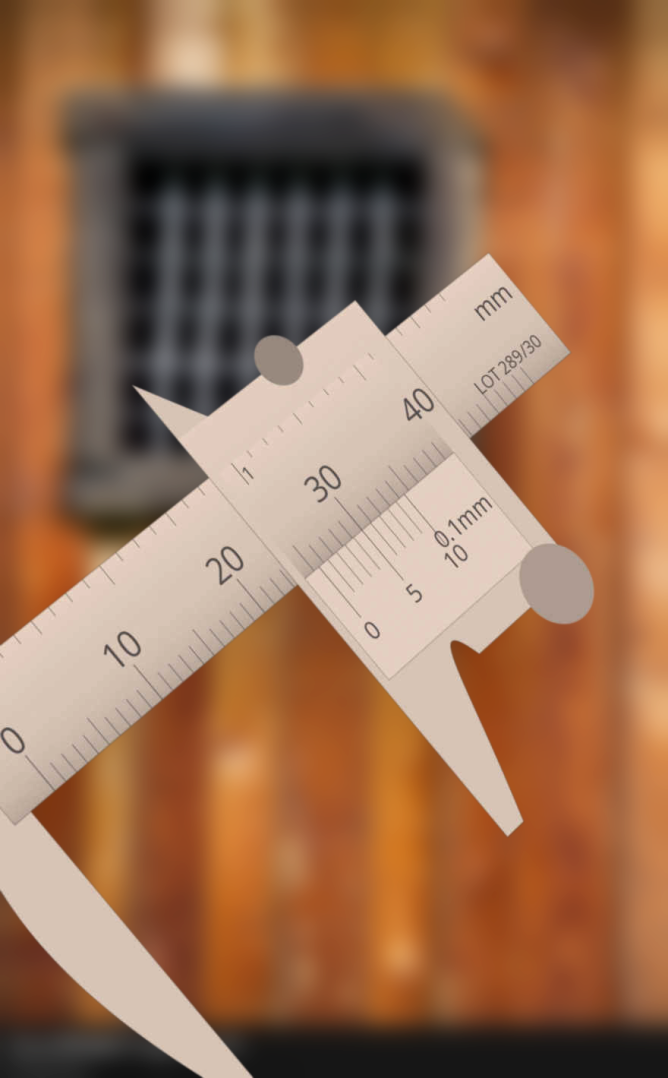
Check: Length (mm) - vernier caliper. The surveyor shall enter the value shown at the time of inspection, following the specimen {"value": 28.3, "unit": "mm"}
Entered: {"value": 25.5, "unit": "mm"}
